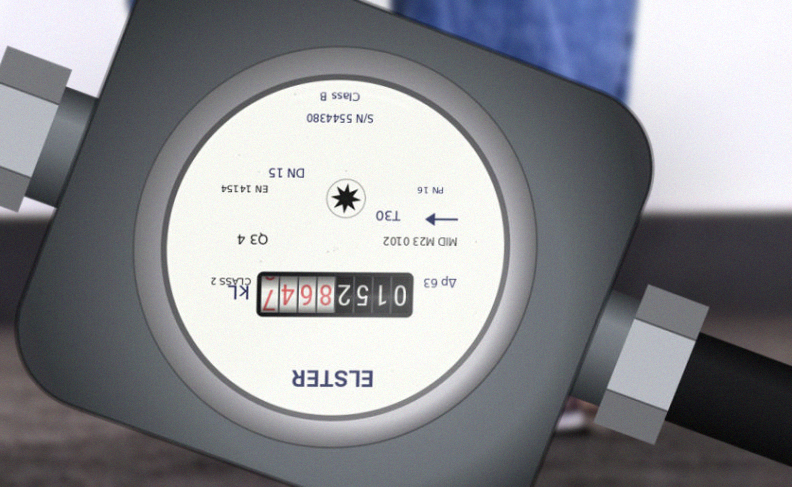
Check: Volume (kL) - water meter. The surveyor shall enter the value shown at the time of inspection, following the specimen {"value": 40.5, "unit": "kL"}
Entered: {"value": 152.8647, "unit": "kL"}
